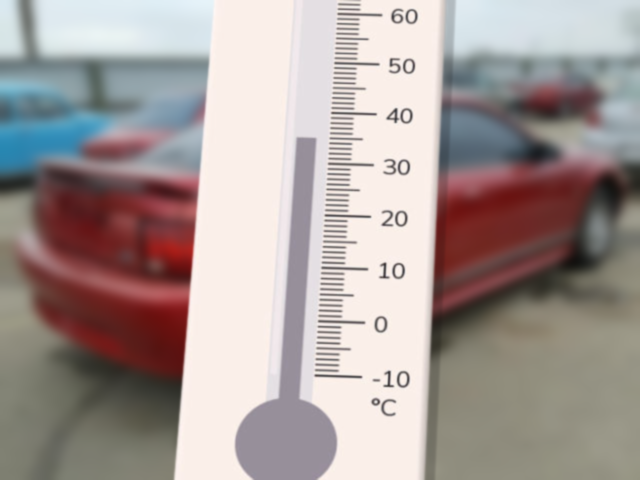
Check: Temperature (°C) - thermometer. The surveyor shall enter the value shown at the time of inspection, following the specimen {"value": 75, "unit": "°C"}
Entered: {"value": 35, "unit": "°C"}
